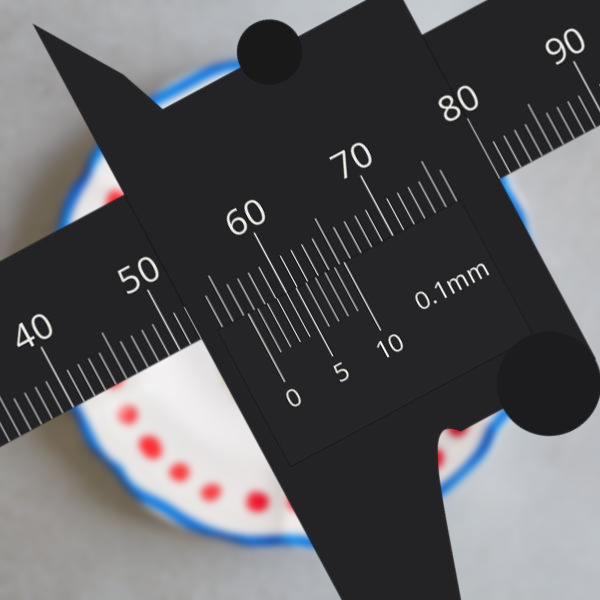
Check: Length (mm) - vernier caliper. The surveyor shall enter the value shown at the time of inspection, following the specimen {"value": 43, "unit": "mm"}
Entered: {"value": 56.4, "unit": "mm"}
